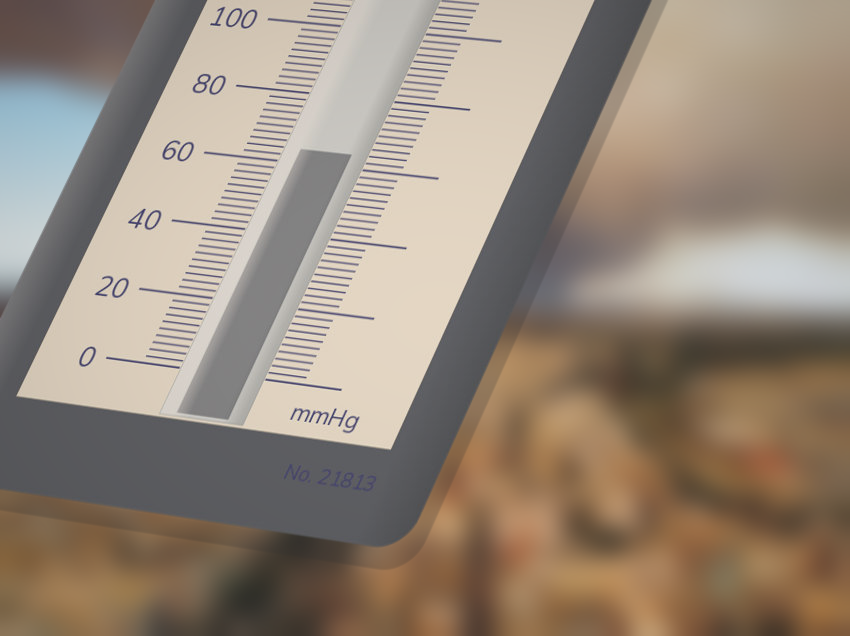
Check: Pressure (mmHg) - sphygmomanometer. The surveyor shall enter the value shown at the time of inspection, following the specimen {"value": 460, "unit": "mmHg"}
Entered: {"value": 64, "unit": "mmHg"}
